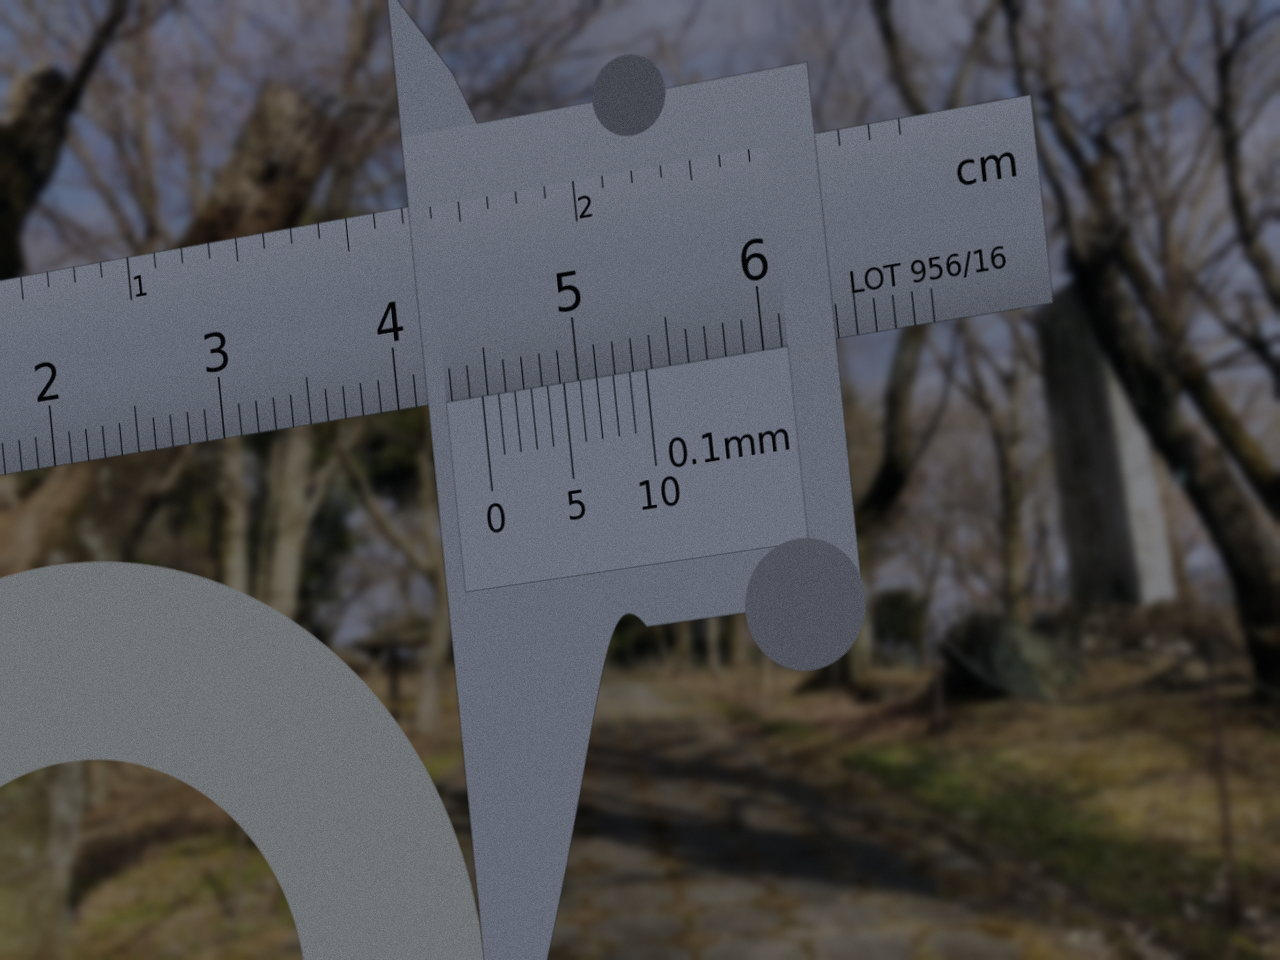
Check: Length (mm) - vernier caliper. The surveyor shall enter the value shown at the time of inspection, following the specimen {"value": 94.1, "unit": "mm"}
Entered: {"value": 44.7, "unit": "mm"}
